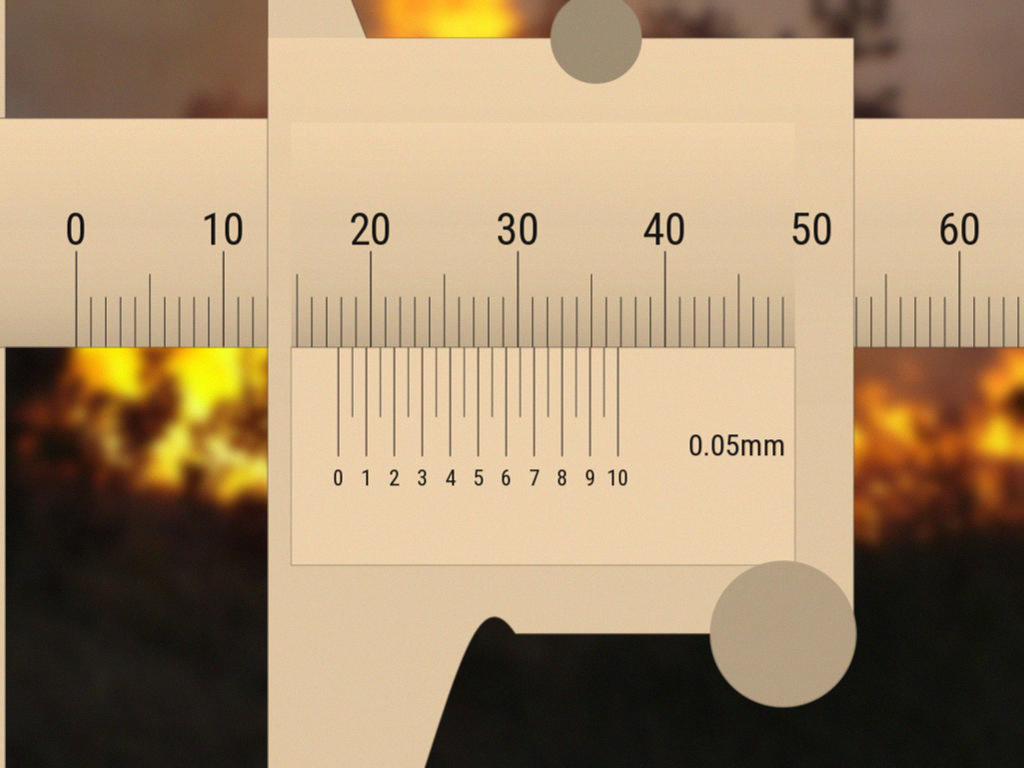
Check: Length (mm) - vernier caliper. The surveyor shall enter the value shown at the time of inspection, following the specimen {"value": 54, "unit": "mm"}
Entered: {"value": 17.8, "unit": "mm"}
